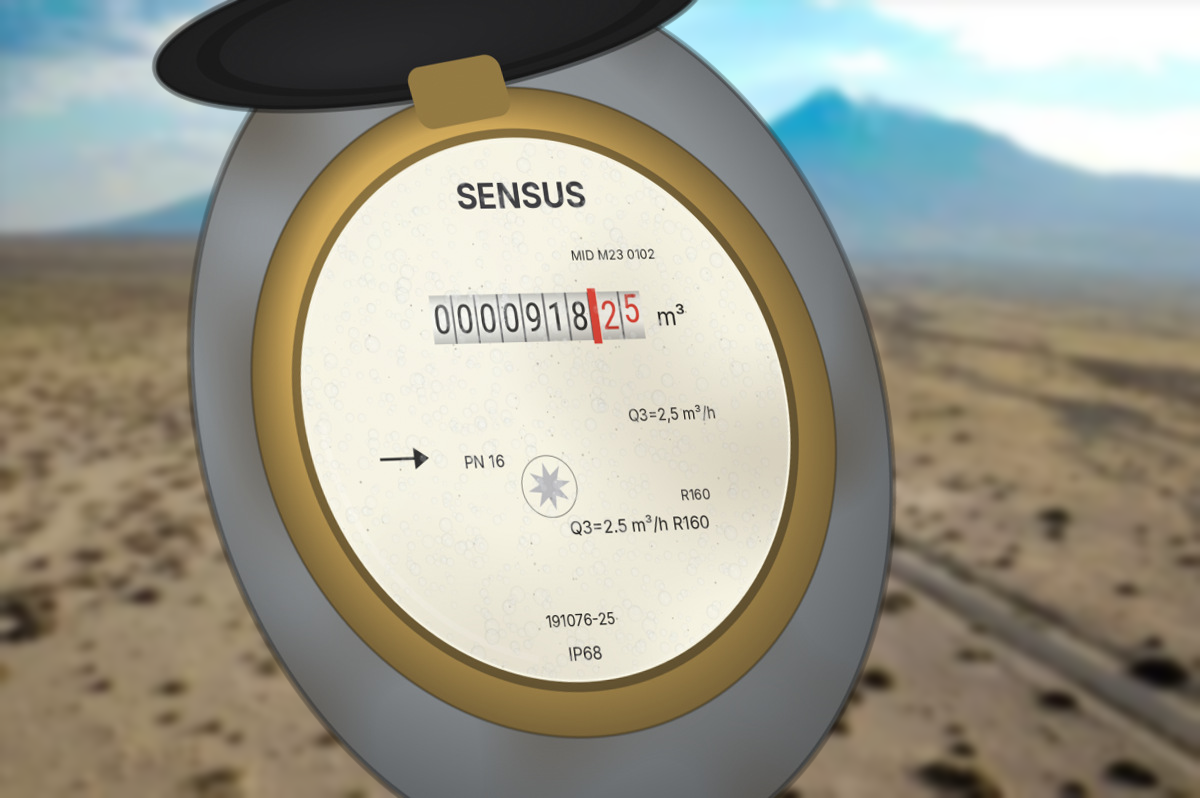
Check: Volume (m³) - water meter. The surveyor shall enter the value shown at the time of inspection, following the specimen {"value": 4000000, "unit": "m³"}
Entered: {"value": 918.25, "unit": "m³"}
